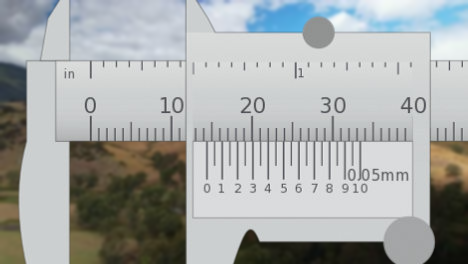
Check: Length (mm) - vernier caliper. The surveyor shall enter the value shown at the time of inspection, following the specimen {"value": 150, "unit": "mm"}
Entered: {"value": 14.4, "unit": "mm"}
